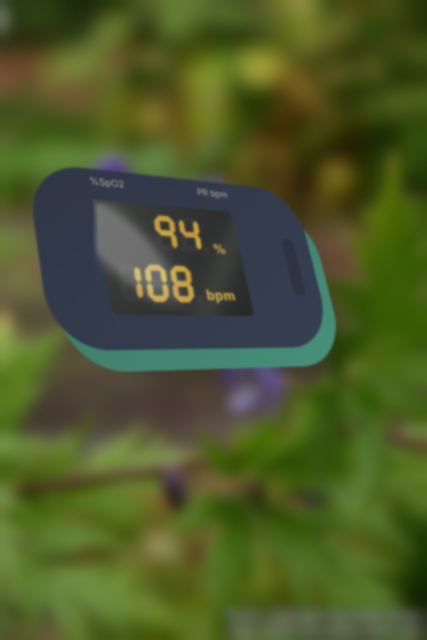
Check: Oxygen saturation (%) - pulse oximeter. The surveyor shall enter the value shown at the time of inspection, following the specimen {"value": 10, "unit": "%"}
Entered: {"value": 94, "unit": "%"}
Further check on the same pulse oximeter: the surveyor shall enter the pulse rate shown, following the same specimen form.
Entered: {"value": 108, "unit": "bpm"}
